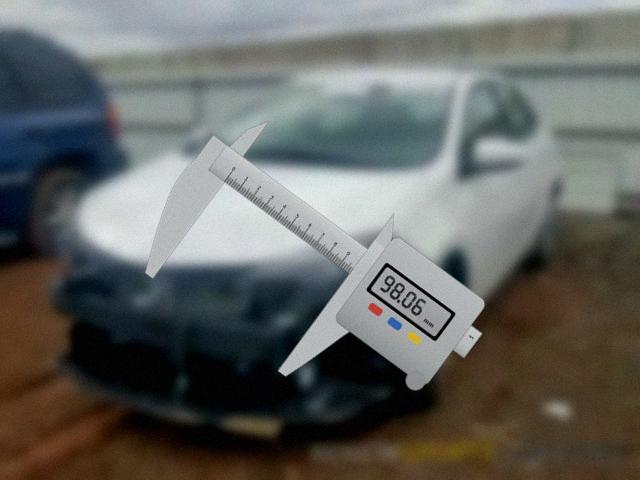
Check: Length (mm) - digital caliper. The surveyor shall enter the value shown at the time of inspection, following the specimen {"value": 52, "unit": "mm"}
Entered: {"value": 98.06, "unit": "mm"}
